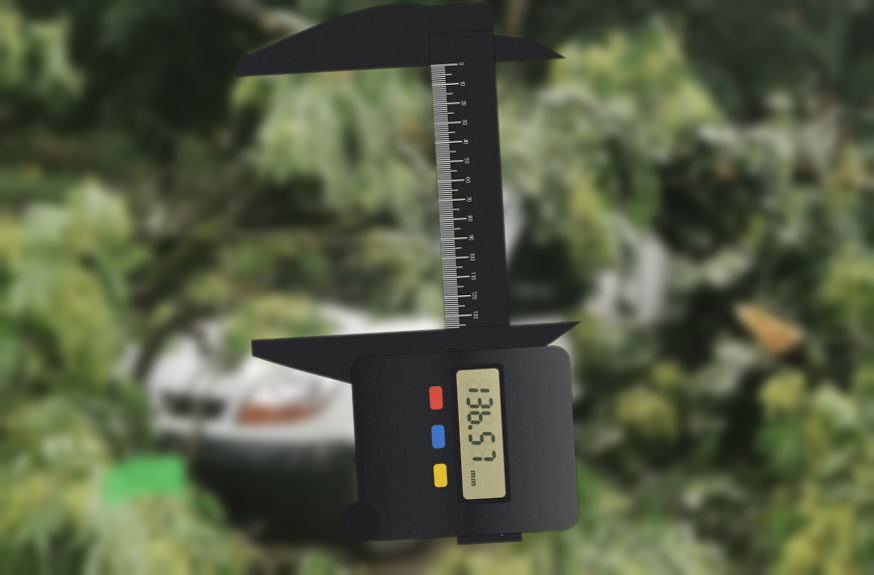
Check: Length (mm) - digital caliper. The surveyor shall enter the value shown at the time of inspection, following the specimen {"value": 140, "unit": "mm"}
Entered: {"value": 136.57, "unit": "mm"}
